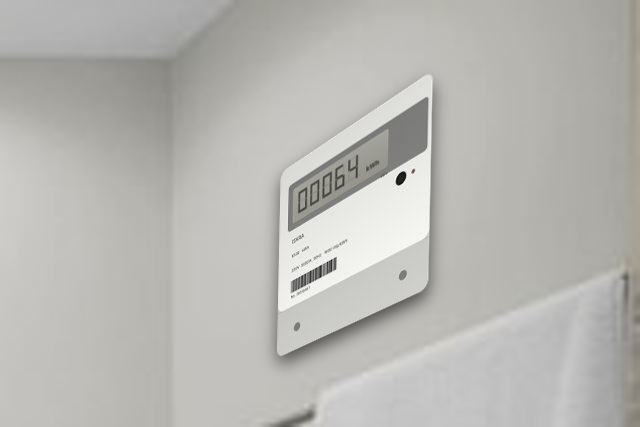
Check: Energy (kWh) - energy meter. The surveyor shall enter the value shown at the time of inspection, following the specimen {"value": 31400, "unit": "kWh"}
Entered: {"value": 64, "unit": "kWh"}
